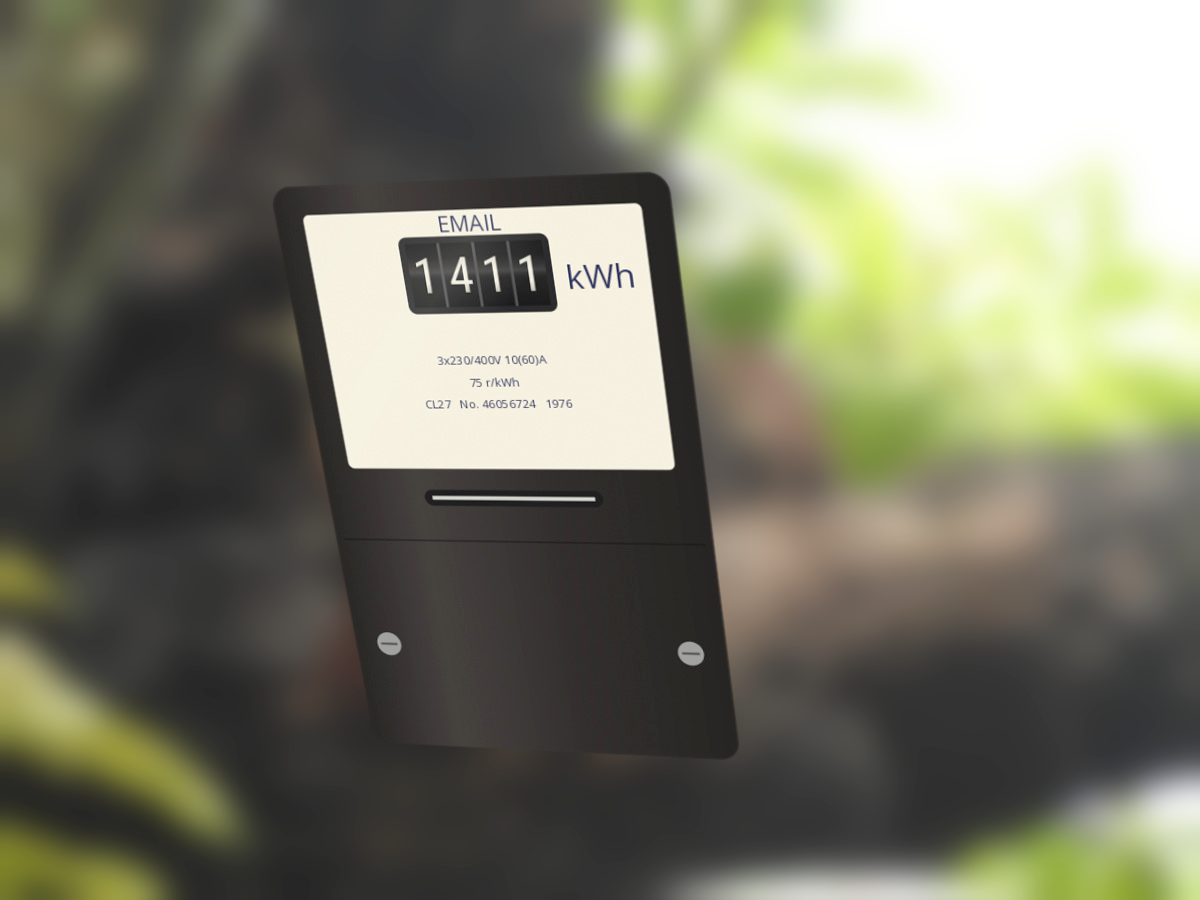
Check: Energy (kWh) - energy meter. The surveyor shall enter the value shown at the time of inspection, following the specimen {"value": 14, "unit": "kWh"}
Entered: {"value": 1411, "unit": "kWh"}
